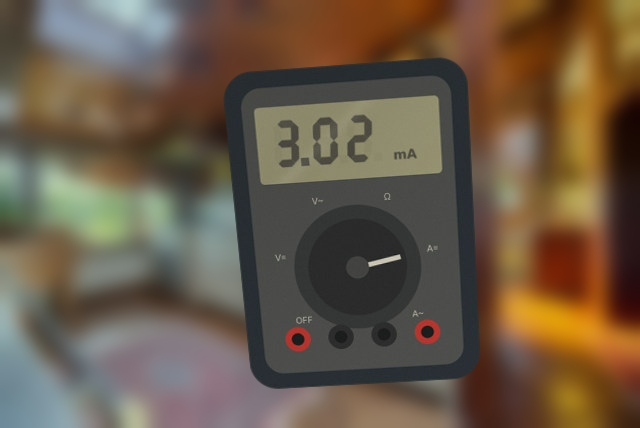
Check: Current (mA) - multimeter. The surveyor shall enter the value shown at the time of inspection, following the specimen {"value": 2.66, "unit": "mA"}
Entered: {"value": 3.02, "unit": "mA"}
